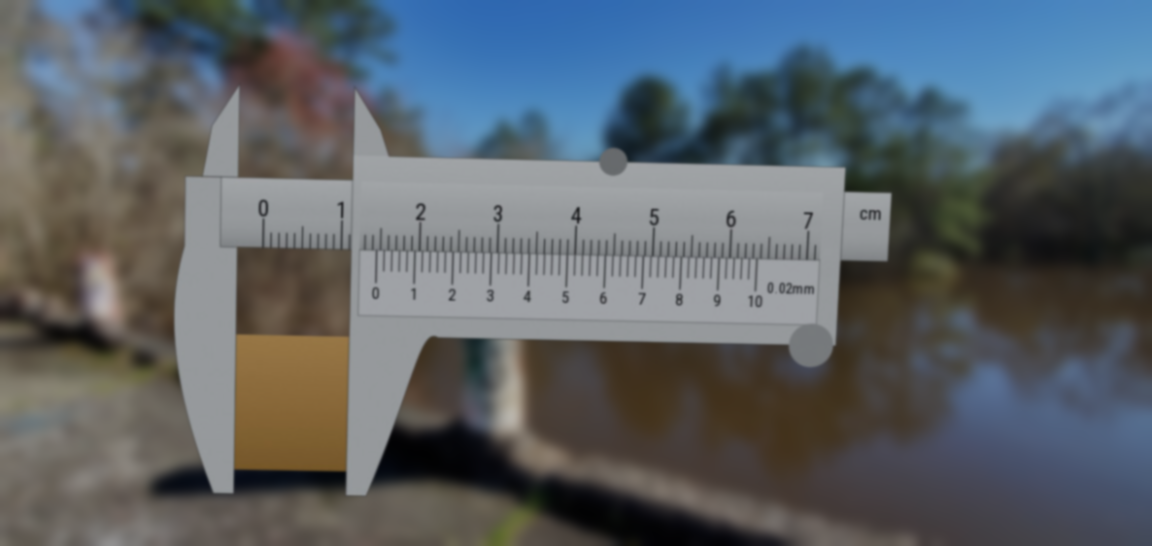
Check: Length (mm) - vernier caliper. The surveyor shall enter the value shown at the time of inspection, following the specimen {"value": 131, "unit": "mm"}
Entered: {"value": 14.5, "unit": "mm"}
